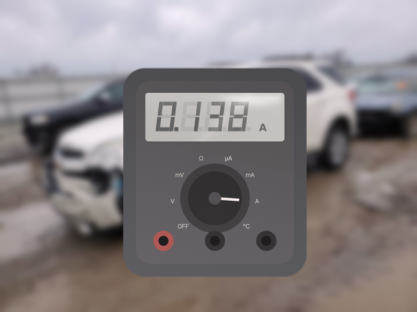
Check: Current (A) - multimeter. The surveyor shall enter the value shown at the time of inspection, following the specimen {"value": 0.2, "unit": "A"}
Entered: {"value": 0.138, "unit": "A"}
